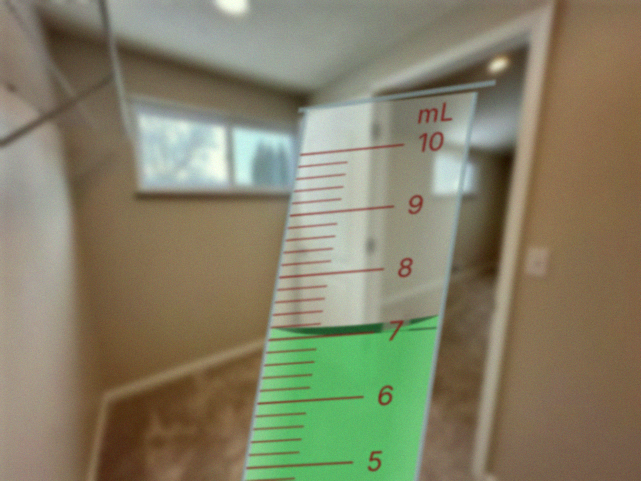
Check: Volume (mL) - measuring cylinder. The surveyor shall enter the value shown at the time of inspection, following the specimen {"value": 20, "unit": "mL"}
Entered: {"value": 7, "unit": "mL"}
